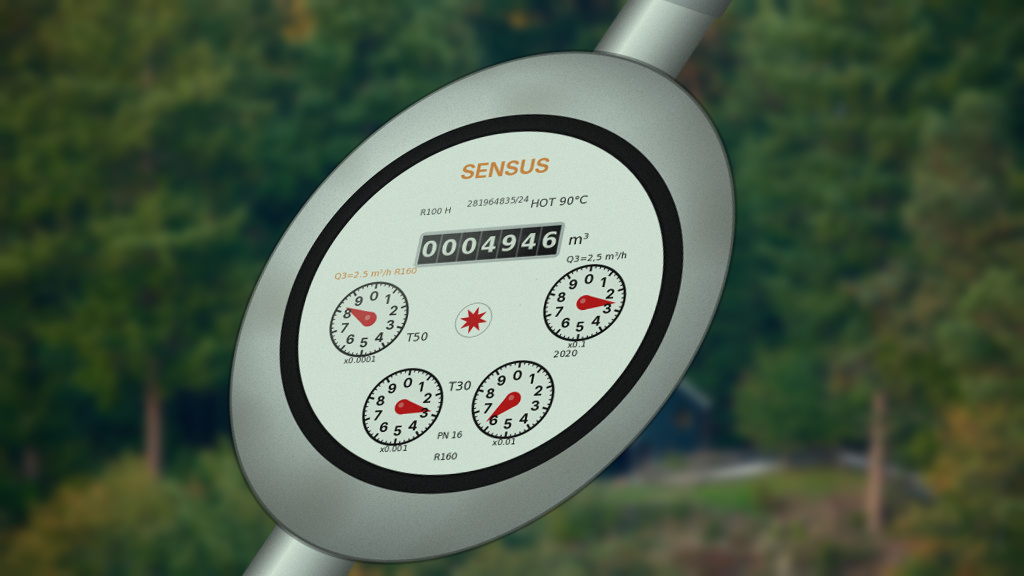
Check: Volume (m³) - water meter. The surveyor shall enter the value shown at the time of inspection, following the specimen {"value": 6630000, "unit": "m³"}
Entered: {"value": 4946.2628, "unit": "m³"}
